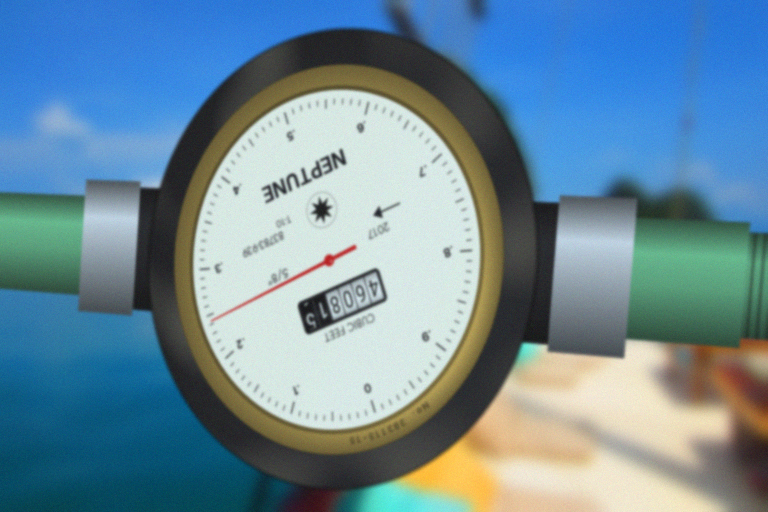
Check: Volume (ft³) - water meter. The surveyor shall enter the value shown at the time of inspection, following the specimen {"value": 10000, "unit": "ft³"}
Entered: {"value": 460815.24, "unit": "ft³"}
